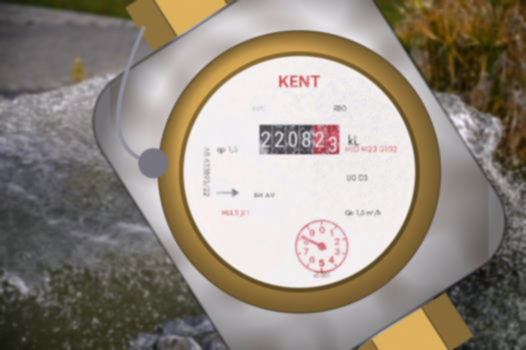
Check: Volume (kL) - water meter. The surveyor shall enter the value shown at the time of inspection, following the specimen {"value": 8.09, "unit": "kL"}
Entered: {"value": 2208.228, "unit": "kL"}
